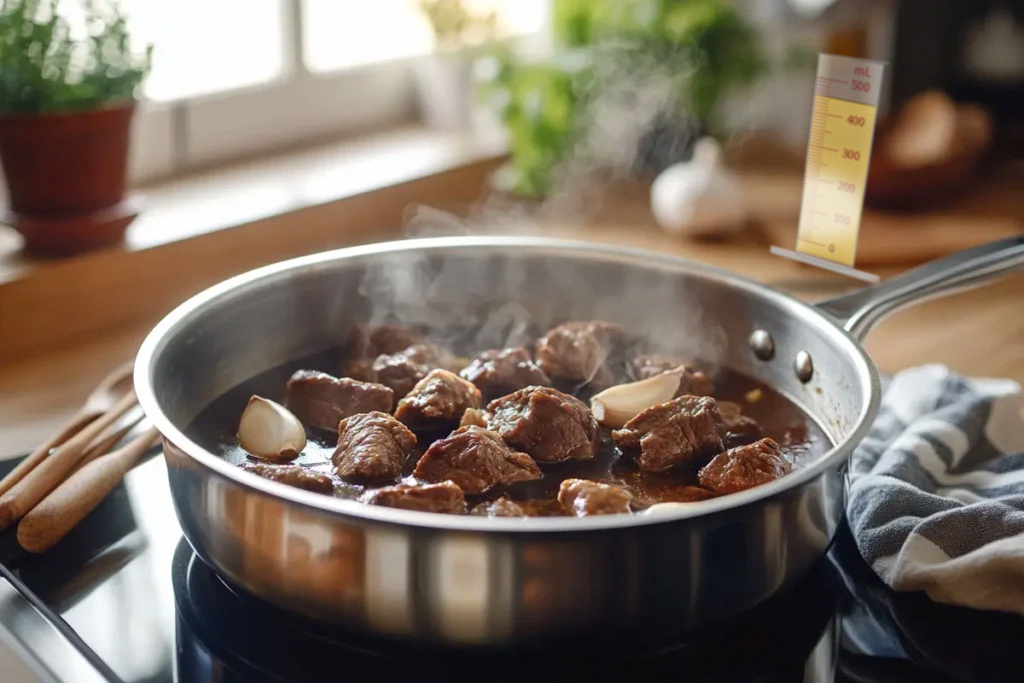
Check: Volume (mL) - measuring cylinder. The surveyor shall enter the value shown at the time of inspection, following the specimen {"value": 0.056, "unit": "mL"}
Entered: {"value": 450, "unit": "mL"}
